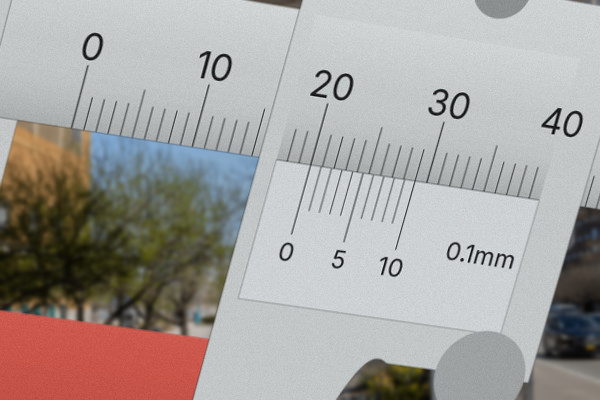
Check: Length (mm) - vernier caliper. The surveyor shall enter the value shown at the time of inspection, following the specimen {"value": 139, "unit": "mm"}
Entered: {"value": 20.0, "unit": "mm"}
